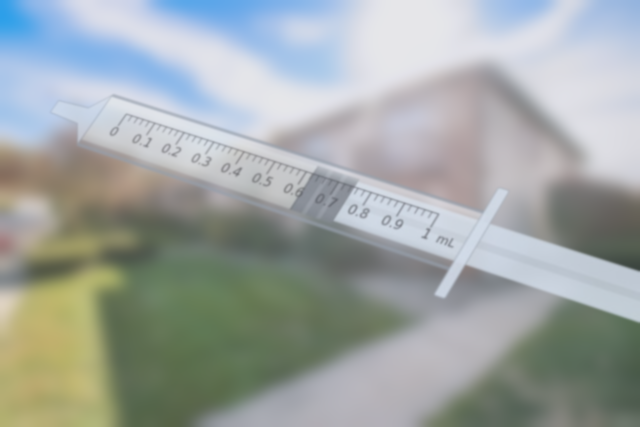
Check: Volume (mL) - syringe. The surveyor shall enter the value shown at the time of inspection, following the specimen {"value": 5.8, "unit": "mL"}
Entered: {"value": 0.62, "unit": "mL"}
